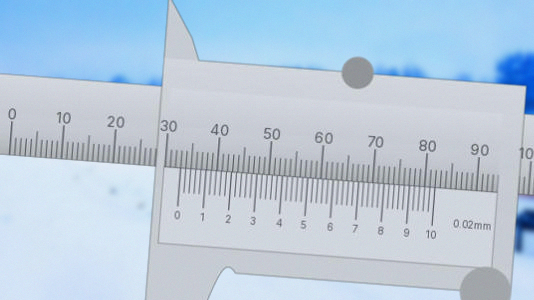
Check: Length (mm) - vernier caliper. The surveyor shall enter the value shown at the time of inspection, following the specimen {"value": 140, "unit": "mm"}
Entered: {"value": 33.0, "unit": "mm"}
